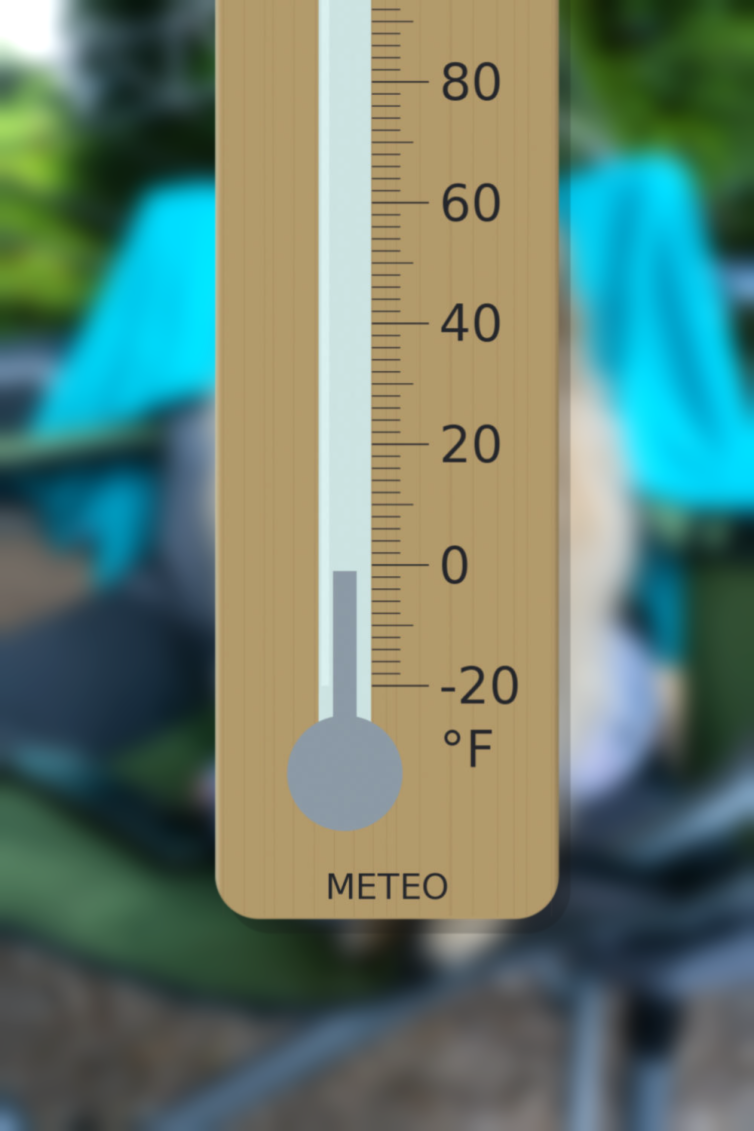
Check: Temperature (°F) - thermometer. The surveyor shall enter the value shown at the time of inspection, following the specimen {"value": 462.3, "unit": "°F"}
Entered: {"value": -1, "unit": "°F"}
